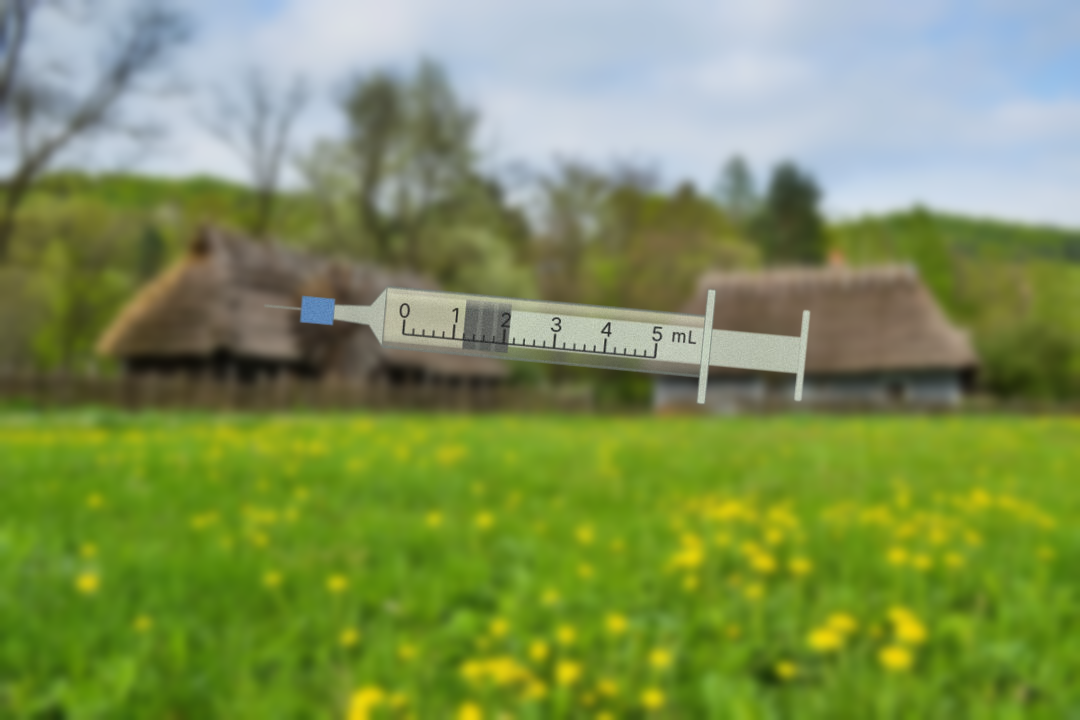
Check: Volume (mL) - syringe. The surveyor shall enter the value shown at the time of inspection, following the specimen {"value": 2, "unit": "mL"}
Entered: {"value": 1.2, "unit": "mL"}
